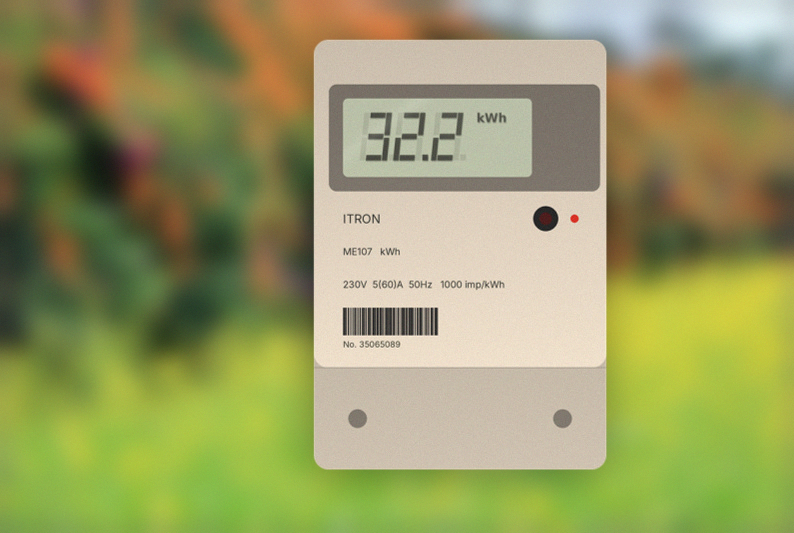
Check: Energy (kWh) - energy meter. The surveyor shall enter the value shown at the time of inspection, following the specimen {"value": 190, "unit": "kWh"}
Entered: {"value": 32.2, "unit": "kWh"}
